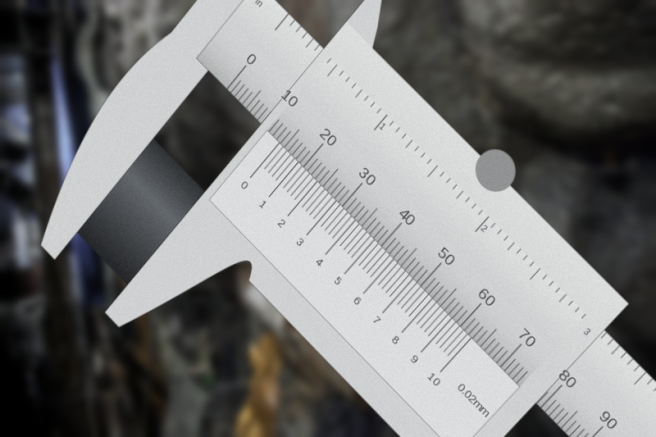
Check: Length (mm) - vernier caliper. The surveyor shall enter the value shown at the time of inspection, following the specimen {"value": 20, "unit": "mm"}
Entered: {"value": 13.8, "unit": "mm"}
